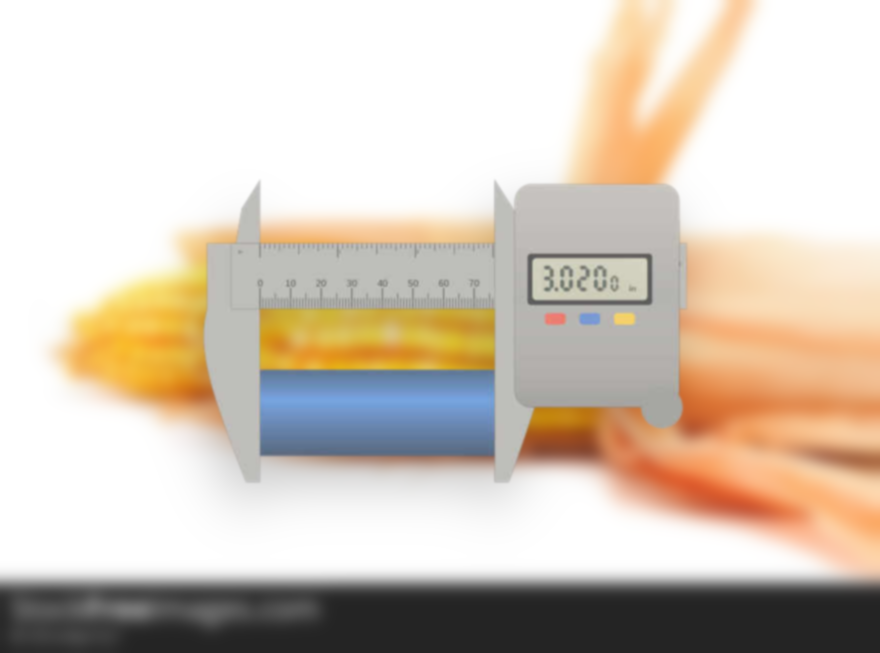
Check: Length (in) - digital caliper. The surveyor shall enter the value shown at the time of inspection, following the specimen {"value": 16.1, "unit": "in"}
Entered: {"value": 3.0200, "unit": "in"}
